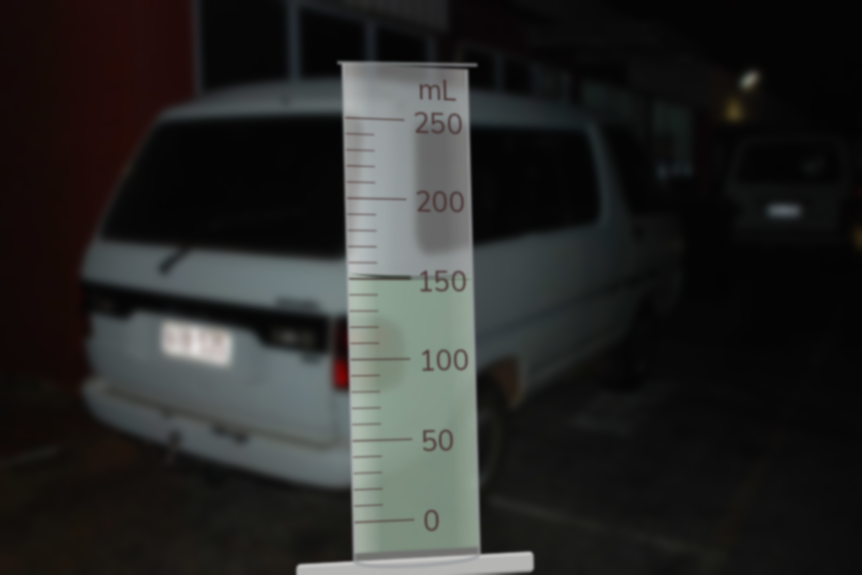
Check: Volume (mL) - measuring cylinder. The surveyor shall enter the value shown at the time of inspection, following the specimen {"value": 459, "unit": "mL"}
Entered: {"value": 150, "unit": "mL"}
